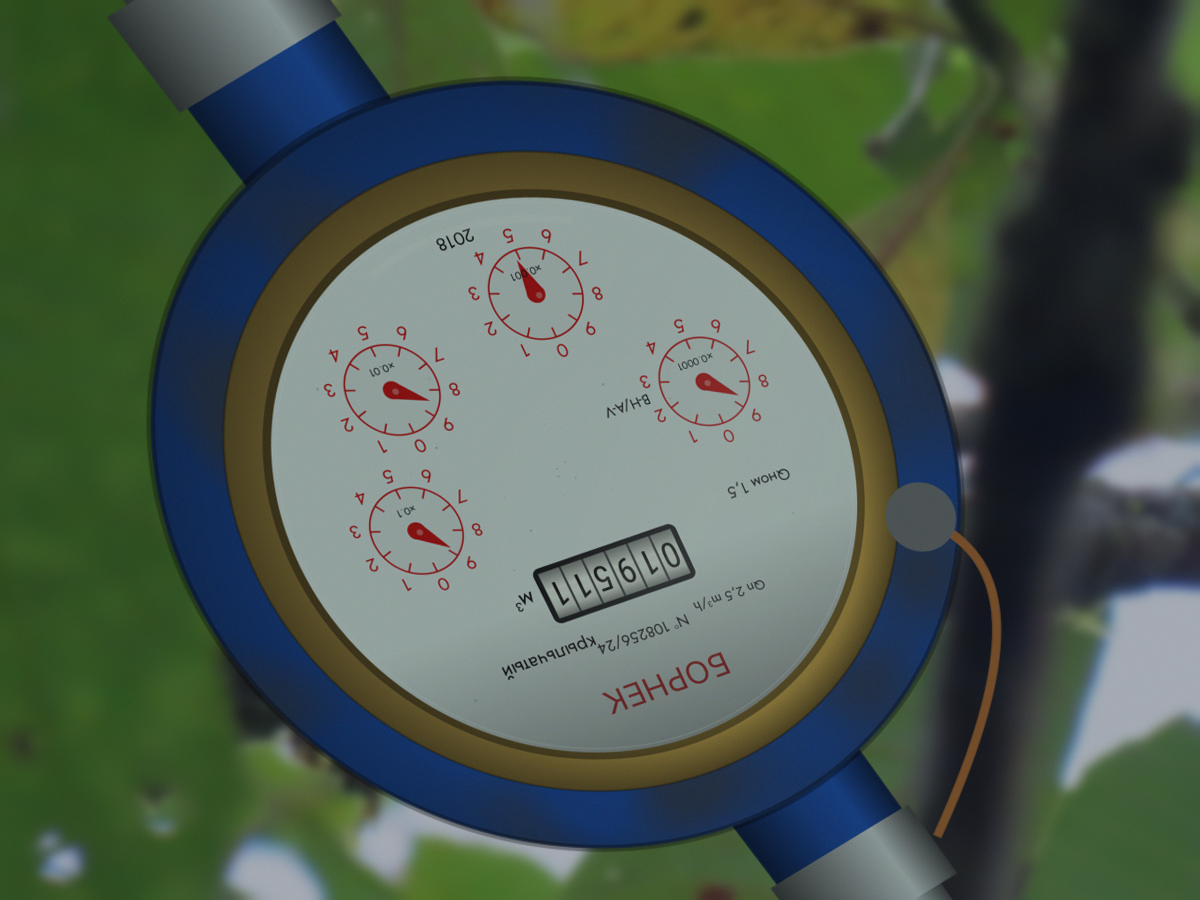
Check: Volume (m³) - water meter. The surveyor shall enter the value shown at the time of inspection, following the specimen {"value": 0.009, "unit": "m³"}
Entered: {"value": 19511.8848, "unit": "m³"}
